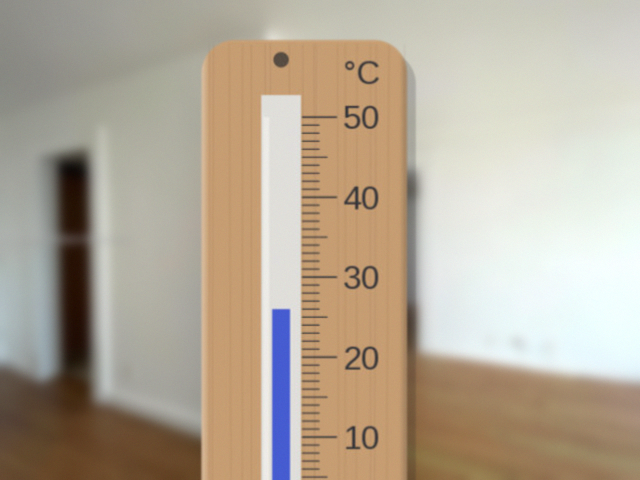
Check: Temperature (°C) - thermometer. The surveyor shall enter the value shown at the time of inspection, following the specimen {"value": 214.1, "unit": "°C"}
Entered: {"value": 26, "unit": "°C"}
